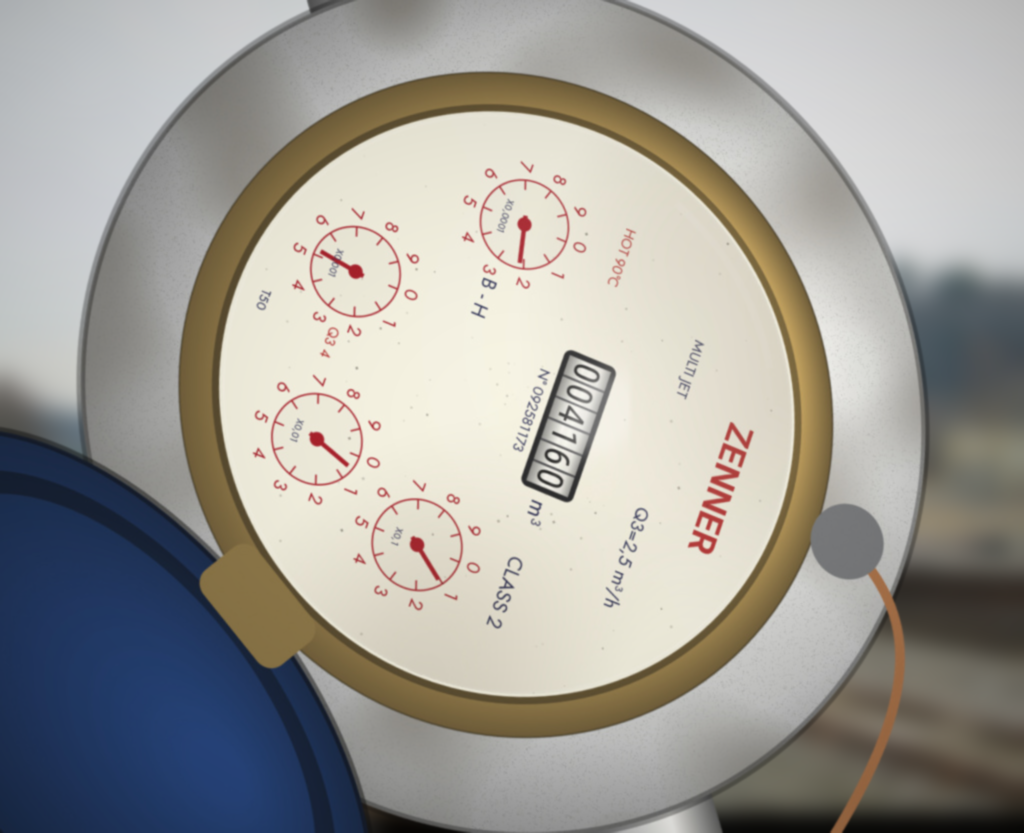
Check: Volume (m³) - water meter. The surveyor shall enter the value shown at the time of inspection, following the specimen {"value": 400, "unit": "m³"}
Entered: {"value": 4160.1052, "unit": "m³"}
